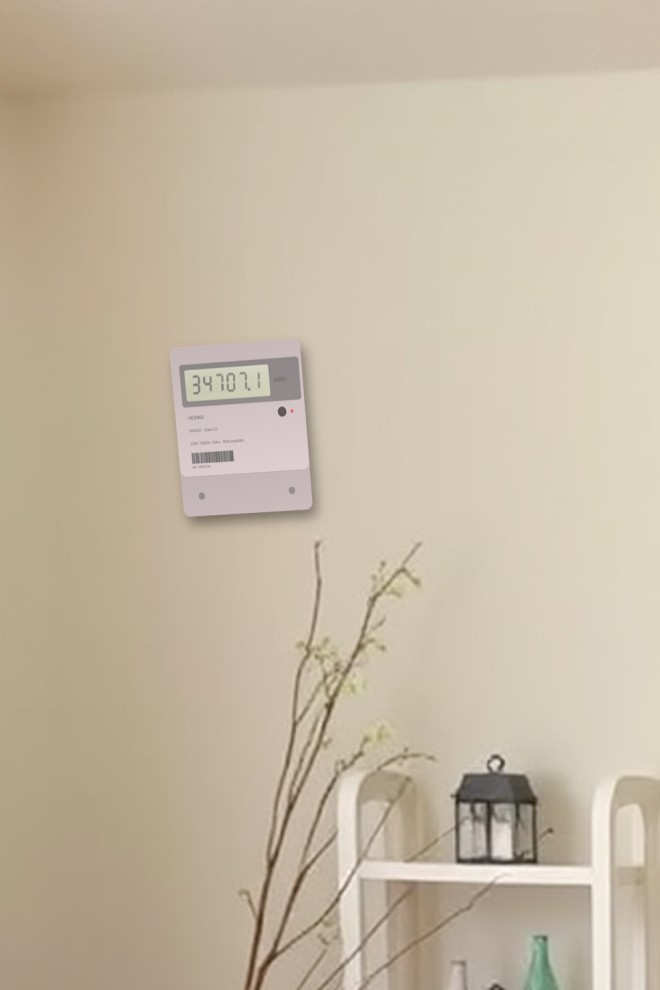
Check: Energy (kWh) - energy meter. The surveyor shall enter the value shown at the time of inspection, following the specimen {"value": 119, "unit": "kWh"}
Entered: {"value": 34707.1, "unit": "kWh"}
